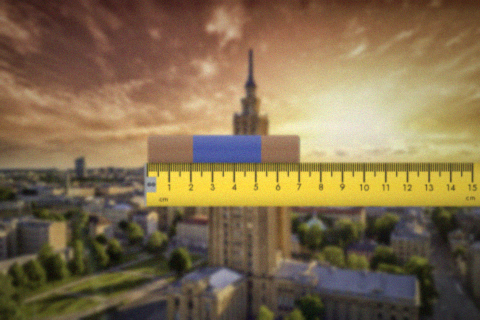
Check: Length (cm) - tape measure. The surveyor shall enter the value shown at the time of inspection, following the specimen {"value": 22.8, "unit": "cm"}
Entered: {"value": 7, "unit": "cm"}
